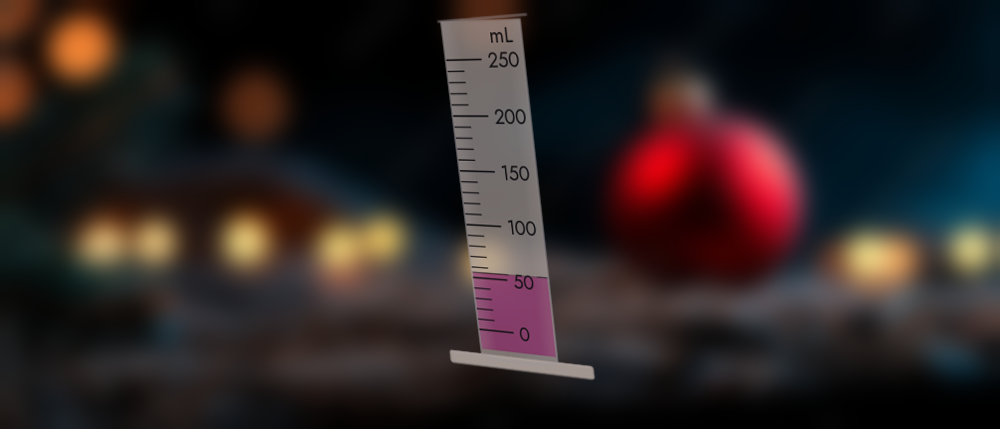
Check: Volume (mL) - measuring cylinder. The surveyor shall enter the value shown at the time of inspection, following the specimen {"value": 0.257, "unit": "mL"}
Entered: {"value": 55, "unit": "mL"}
